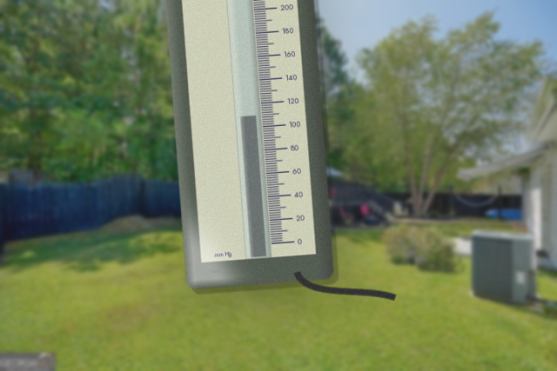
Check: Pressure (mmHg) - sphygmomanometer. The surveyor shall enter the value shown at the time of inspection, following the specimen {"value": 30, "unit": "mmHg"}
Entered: {"value": 110, "unit": "mmHg"}
